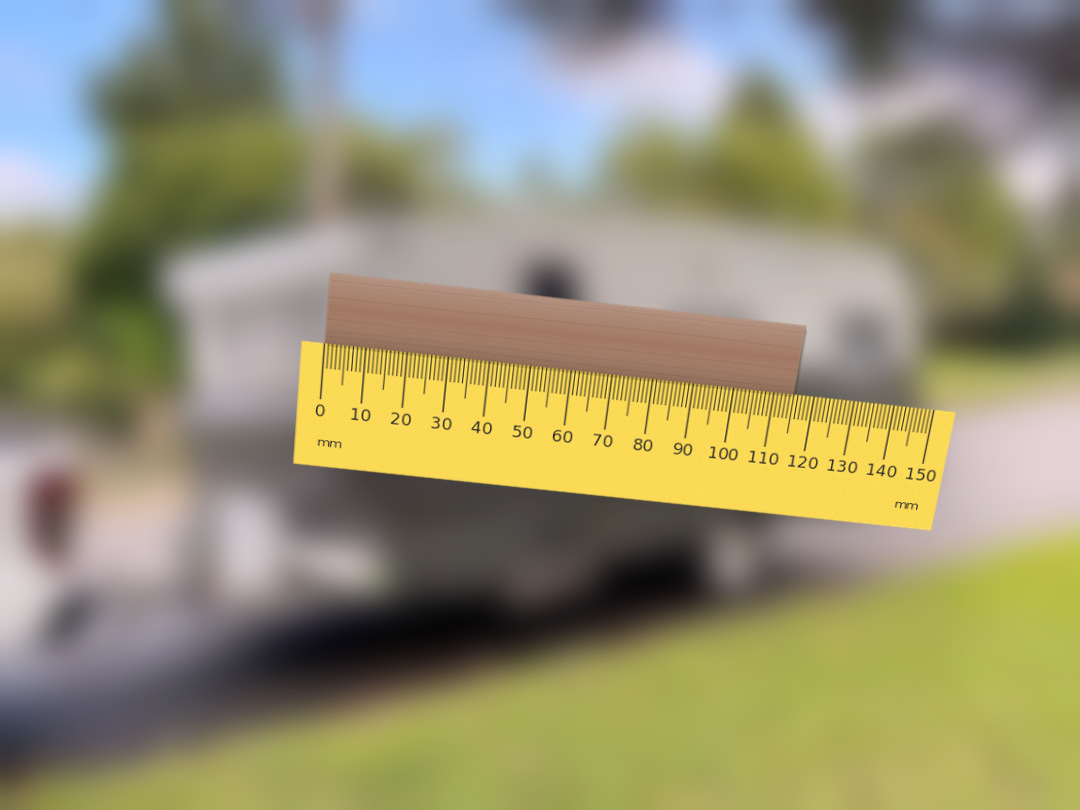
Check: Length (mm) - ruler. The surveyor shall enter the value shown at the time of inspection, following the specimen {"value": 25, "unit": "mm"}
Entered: {"value": 115, "unit": "mm"}
